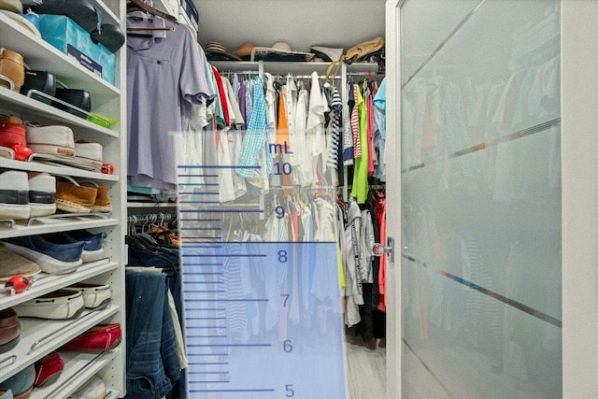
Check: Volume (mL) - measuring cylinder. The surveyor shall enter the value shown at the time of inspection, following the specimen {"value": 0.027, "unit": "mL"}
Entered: {"value": 8.3, "unit": "mL"}
